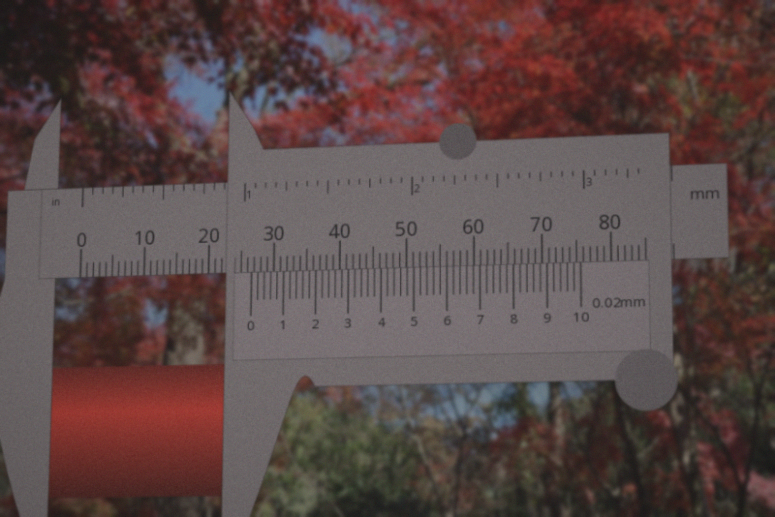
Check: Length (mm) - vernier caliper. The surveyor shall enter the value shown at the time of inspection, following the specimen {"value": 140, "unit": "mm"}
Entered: {"value": 26.6, "unit": "mm"}
